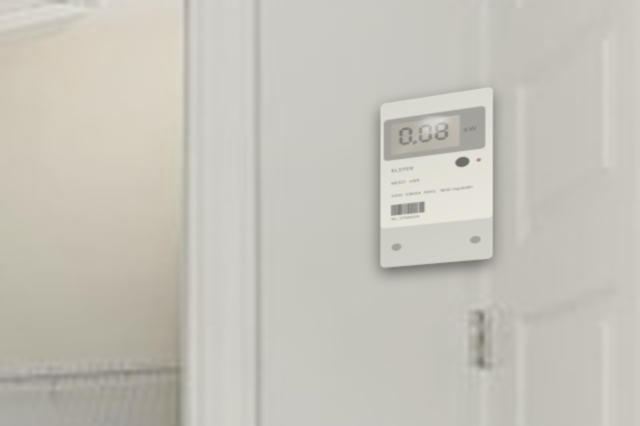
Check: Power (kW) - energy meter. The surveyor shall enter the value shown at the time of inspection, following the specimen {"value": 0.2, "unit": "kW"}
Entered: {"value": 0.08, "unit": "kW"}
